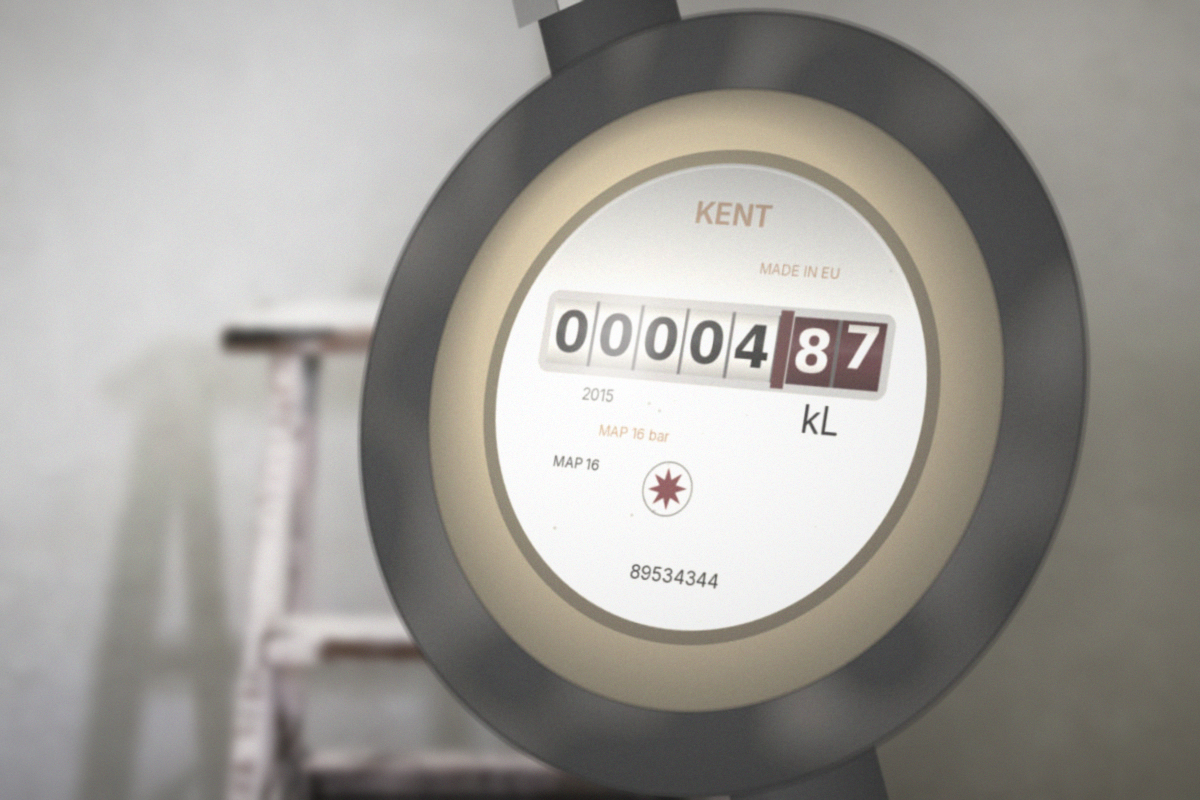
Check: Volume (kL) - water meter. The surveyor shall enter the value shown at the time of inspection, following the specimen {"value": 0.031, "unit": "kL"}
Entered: {"value": 4.87, "unit": "kL"}
